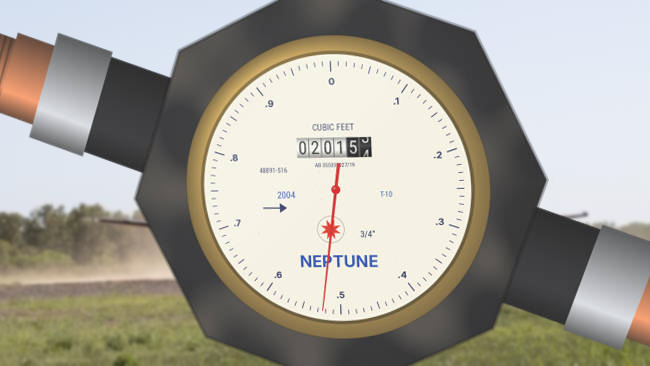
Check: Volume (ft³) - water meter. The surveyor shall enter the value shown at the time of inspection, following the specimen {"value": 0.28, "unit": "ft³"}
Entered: {"value": 20153.52, "unit": "ft³"}
